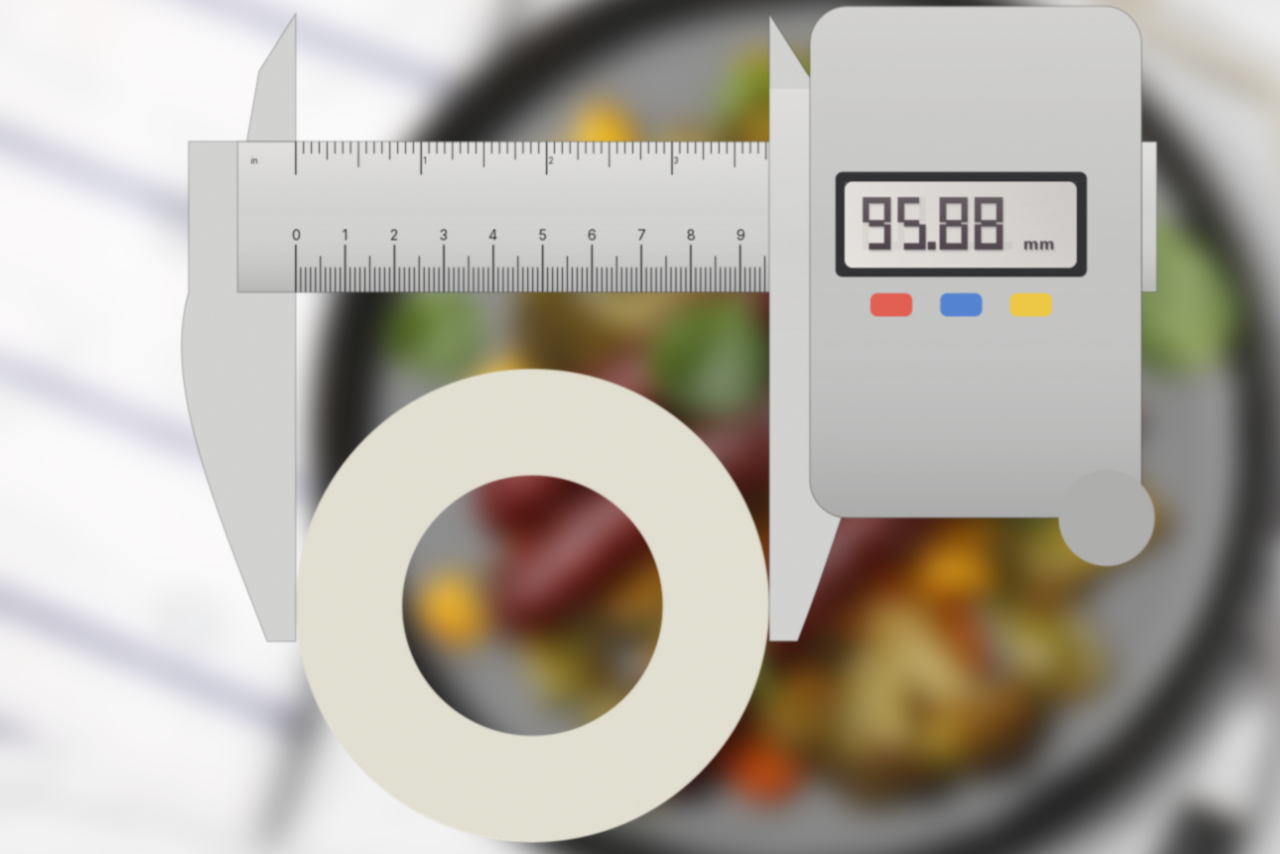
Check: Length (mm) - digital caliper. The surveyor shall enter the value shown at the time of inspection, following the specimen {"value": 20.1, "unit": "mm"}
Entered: {"value": 95.88, "unit": "mm"}
